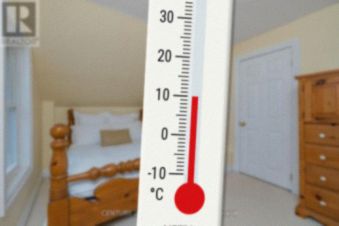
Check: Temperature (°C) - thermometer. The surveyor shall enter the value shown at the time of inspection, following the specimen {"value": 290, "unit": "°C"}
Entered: {"value": 10, "unit": "°C"}
